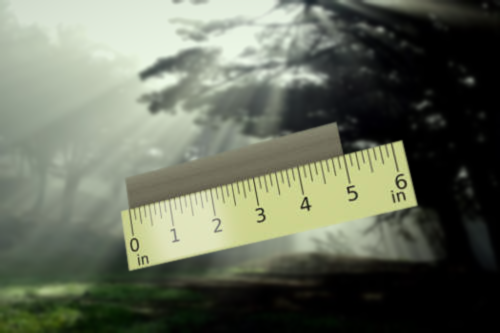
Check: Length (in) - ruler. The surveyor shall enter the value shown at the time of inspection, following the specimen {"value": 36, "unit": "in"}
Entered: {"value": 5, "unit": "in"}
